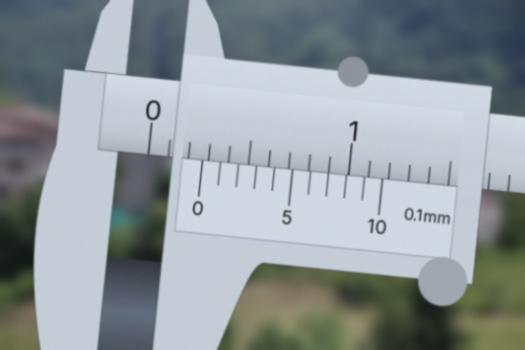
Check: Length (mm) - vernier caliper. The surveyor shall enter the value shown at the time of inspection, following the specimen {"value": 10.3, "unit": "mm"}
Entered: {"value": 2.7, "unit": "mm"}
